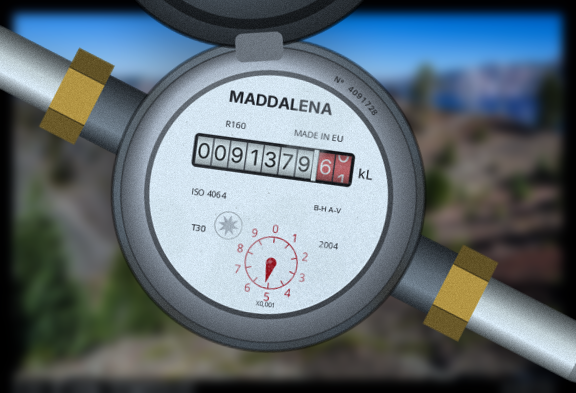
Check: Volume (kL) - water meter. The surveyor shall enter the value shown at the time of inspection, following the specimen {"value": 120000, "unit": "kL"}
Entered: {"value": 91379.605, "unit": "kL"}
